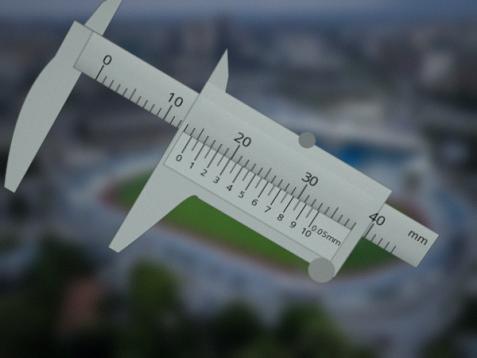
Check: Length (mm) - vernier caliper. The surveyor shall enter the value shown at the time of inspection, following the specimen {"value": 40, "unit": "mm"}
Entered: {"value": 14.2, "unit": "mm"}
